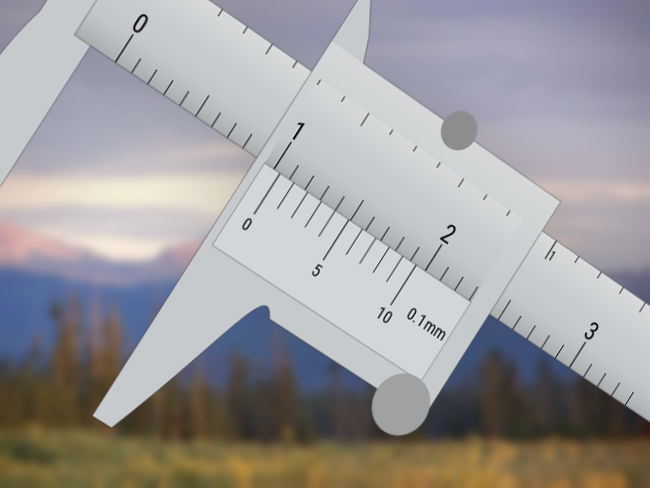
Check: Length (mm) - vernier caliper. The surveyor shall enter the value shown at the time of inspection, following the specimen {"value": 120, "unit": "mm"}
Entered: {"value": 10.4, "unit": "mm"}
